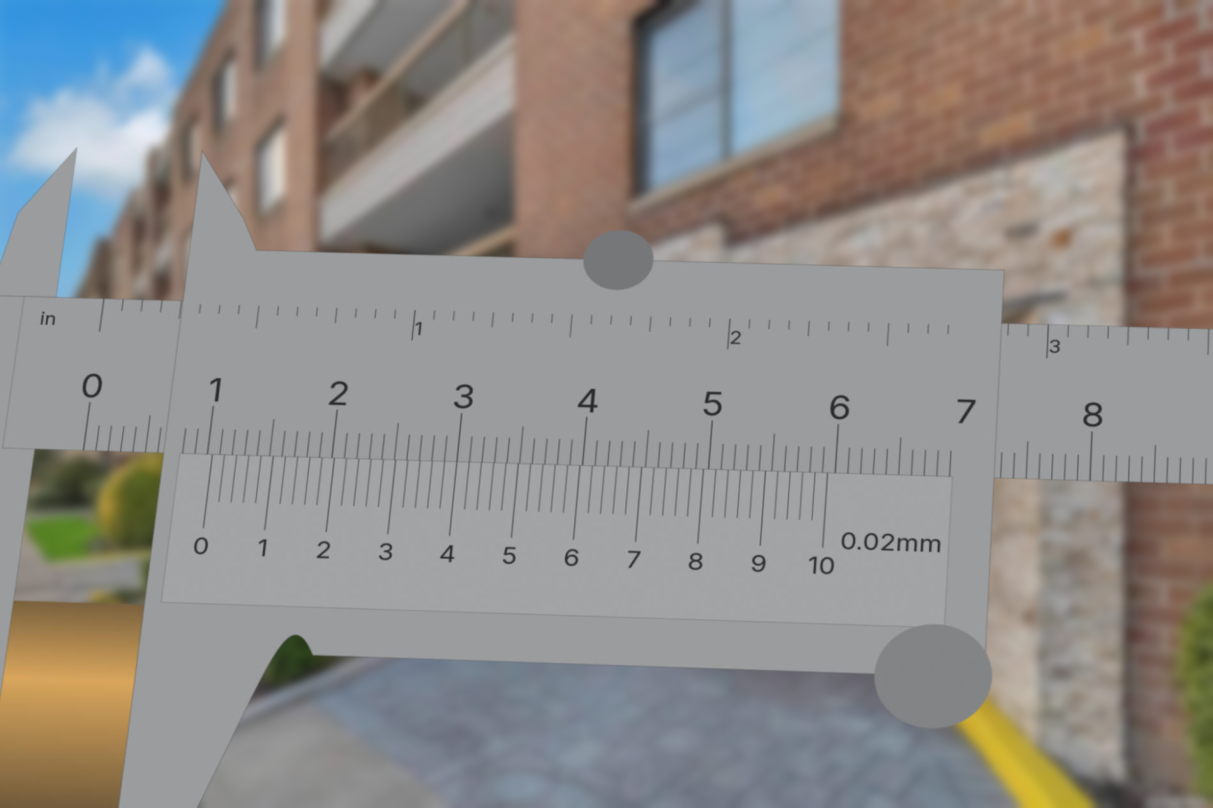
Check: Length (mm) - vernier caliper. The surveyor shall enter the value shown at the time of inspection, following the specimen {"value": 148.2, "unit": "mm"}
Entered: {"value": 10.4, "unit": "mm"}
